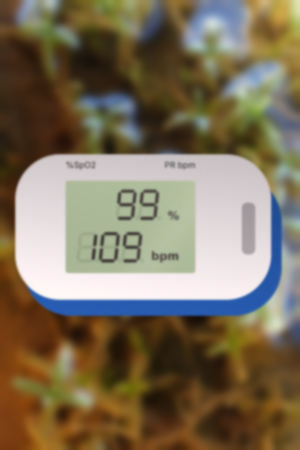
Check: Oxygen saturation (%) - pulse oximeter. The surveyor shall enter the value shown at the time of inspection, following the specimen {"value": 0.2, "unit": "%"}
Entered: {"value": 99, "unit": "%"}
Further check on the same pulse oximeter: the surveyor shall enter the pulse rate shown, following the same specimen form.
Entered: {"value": 109, "unit": "bpm"}
